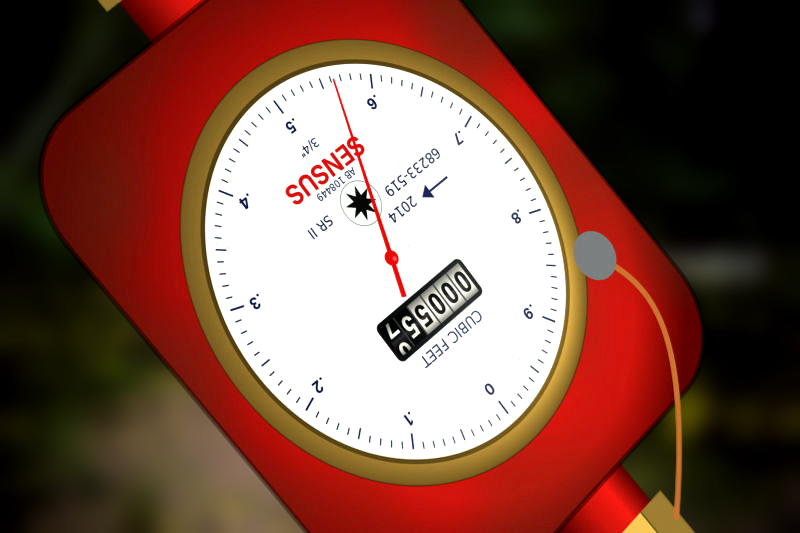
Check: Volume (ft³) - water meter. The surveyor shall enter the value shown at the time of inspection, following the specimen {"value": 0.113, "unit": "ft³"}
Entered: {"value": 556.56, "unit": "ft³"}
